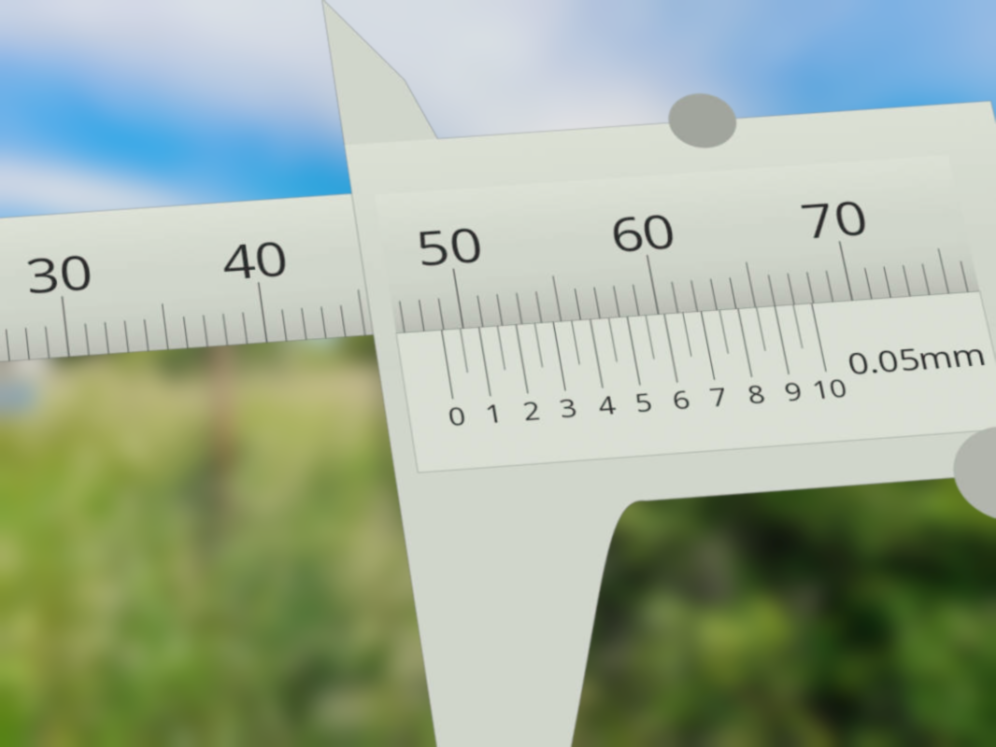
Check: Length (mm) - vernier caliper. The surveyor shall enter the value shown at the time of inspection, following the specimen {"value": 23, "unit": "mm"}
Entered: {"value": 48.9, "unit": "mm"}
